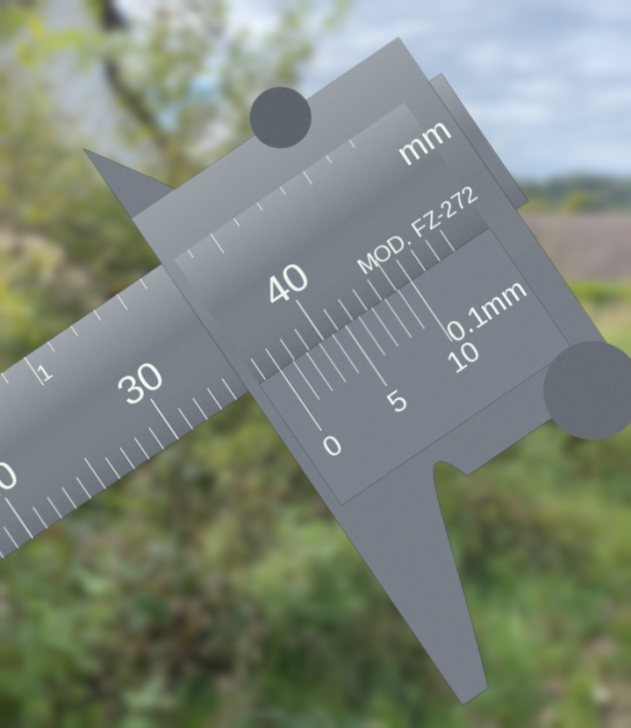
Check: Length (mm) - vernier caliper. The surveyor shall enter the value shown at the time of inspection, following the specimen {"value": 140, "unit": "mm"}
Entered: {"value": 37.0, "unit": "mm"}
